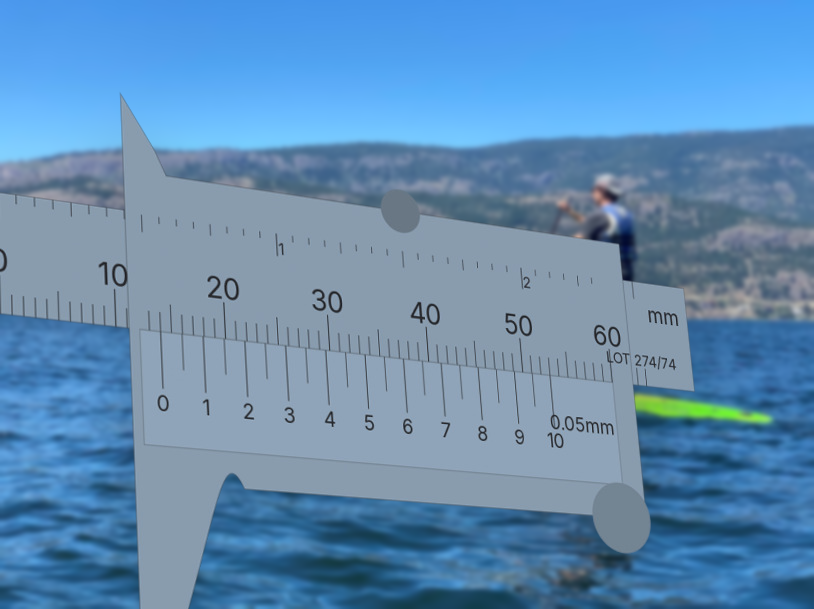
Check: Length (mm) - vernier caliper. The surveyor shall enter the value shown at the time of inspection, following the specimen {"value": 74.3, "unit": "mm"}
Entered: {"value": 14.0, "unit": "mm"}
